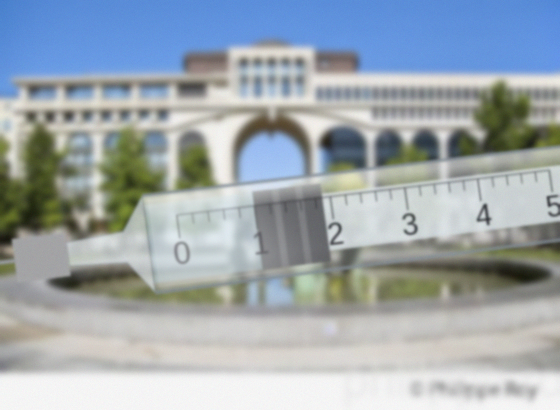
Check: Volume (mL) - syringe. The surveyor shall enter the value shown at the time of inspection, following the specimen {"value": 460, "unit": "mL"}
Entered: {"value": 1, "unit": "mL"}
